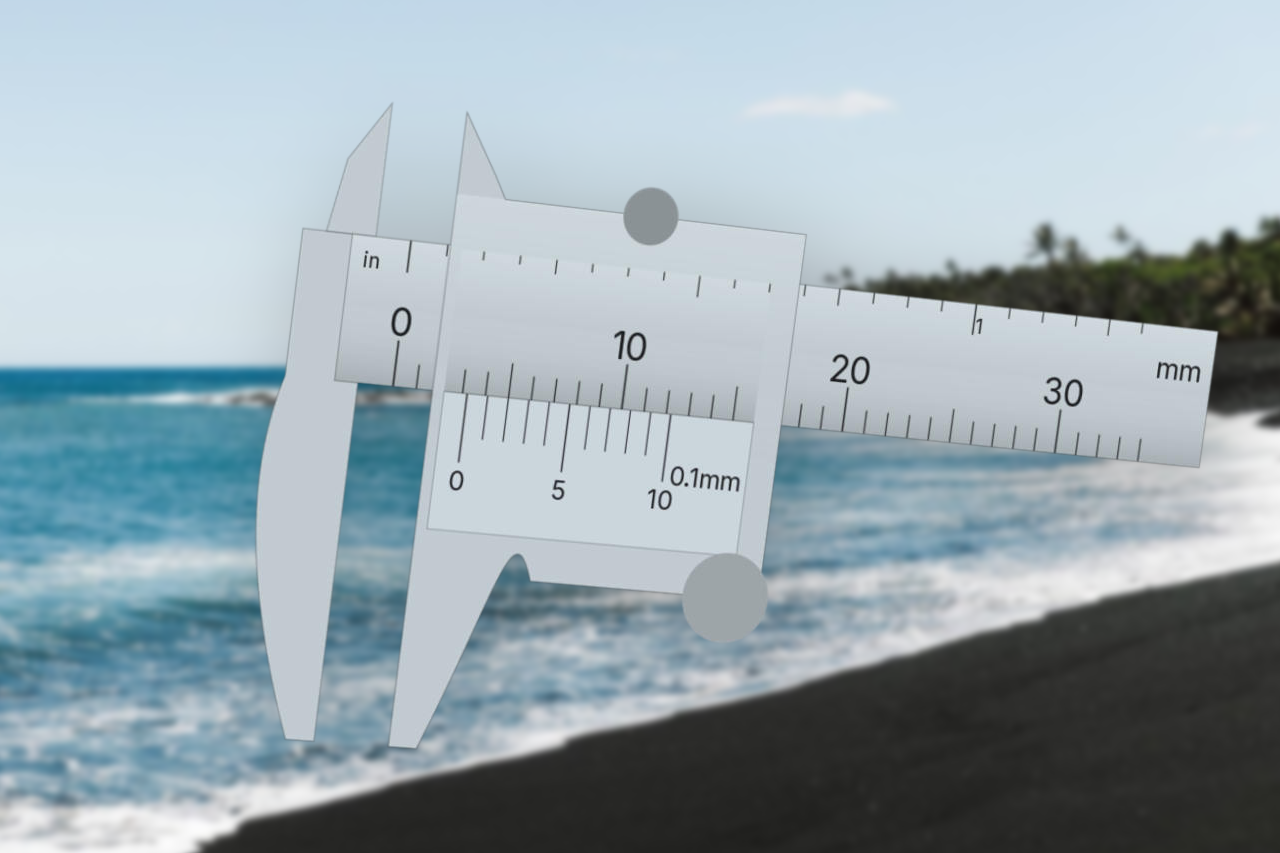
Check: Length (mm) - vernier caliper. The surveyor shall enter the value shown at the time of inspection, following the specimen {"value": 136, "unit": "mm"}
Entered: {"value": 3.2, "unit": "mm"}
